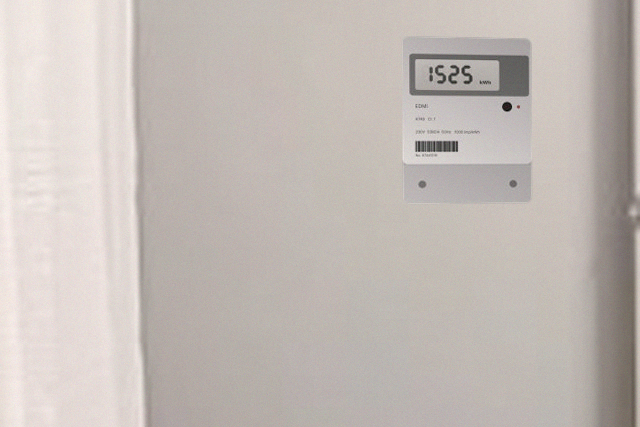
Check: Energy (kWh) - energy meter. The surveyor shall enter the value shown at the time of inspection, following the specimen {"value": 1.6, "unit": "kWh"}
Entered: {"value": 1525, "unit": "kWh"}
